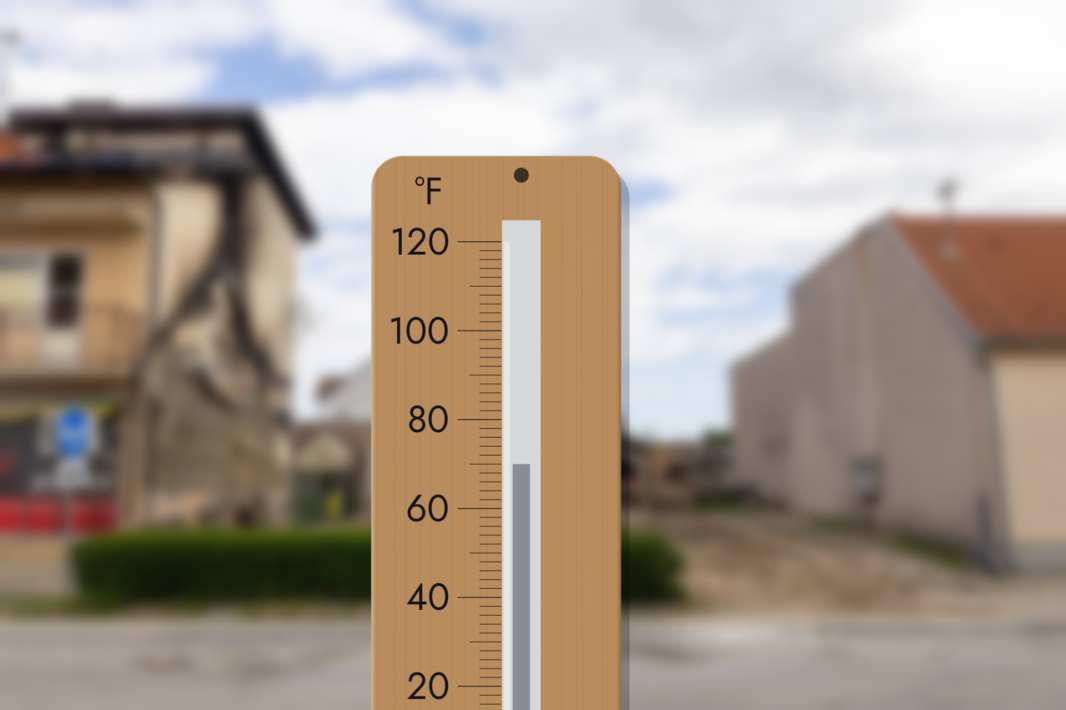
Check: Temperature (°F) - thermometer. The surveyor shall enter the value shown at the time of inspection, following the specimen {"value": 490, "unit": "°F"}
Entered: {"value": 70, "unit": "°F"}
